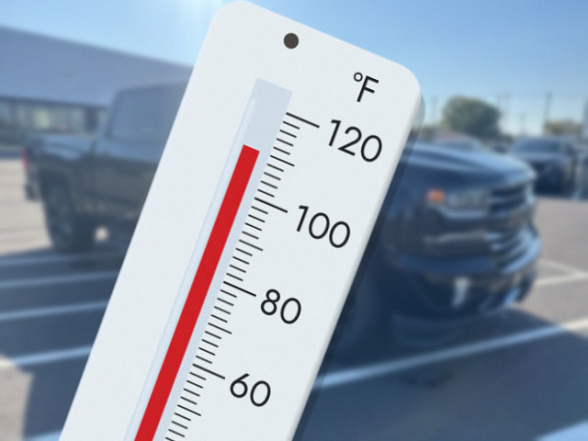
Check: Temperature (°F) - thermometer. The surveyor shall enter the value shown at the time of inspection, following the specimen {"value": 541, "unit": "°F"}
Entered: {"value": 110, "unit": "°F"}
